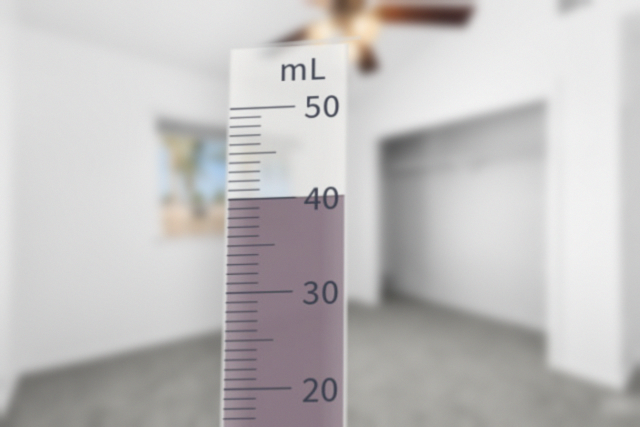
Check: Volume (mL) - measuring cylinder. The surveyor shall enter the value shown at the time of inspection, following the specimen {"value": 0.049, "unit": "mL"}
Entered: {"value": 40, "unit": "mL"}
